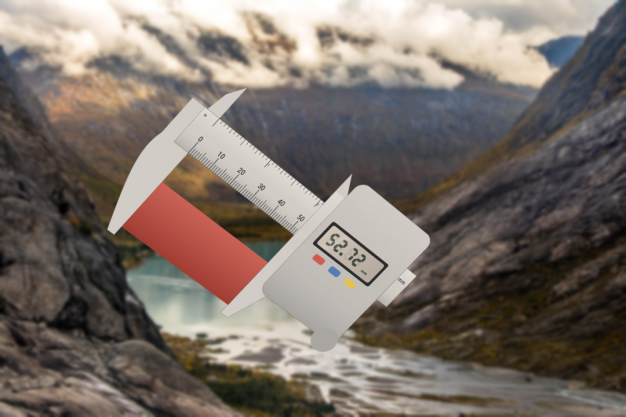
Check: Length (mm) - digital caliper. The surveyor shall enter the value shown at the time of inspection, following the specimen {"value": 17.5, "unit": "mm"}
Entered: {"value": 52.72, "unit": "mm"}
